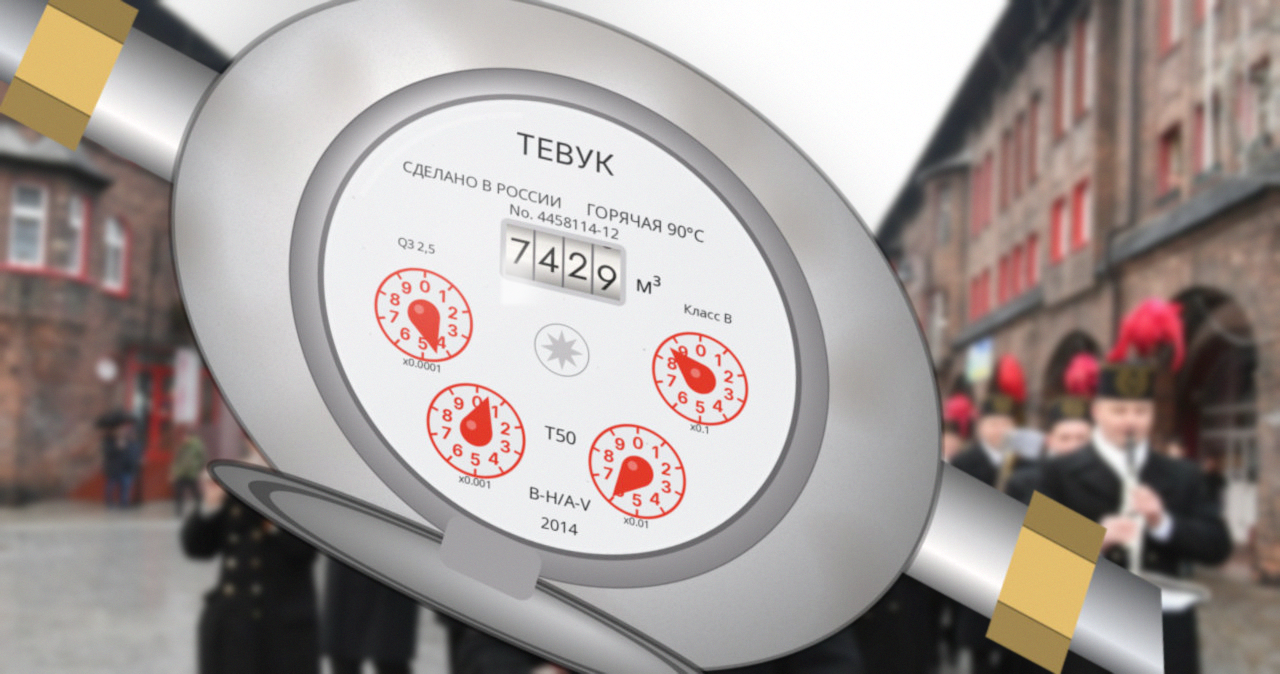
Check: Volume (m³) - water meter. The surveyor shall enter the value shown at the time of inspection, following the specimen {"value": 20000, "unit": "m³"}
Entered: {"value": 7428.8604, "unit": "m³"}
